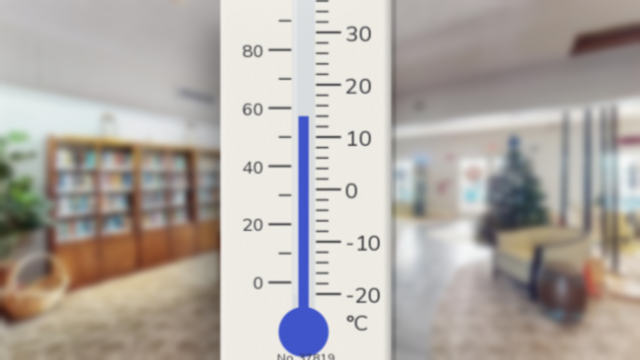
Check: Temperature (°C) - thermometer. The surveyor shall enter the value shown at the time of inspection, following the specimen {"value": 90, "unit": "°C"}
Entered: {"value": 14, "unit": "°C"}
